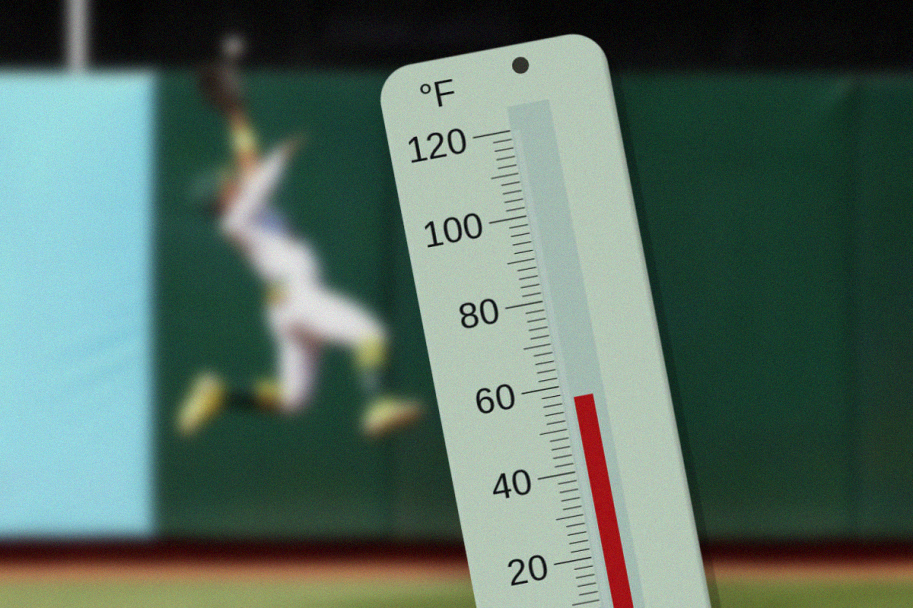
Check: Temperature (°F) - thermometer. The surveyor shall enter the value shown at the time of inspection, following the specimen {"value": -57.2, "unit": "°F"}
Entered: {"value": 57, "unit": "°F"}
